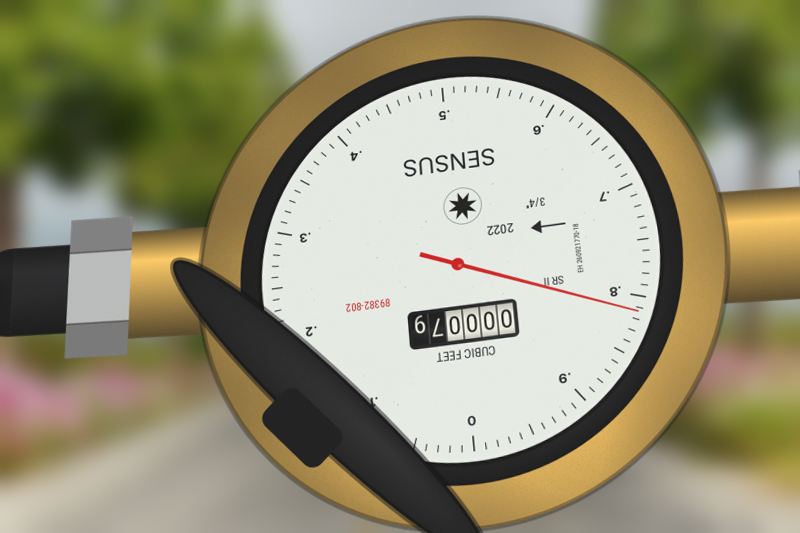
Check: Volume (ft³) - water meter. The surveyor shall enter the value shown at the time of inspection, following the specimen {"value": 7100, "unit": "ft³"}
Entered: {"value": 78.81, "unit": "ft³"}
